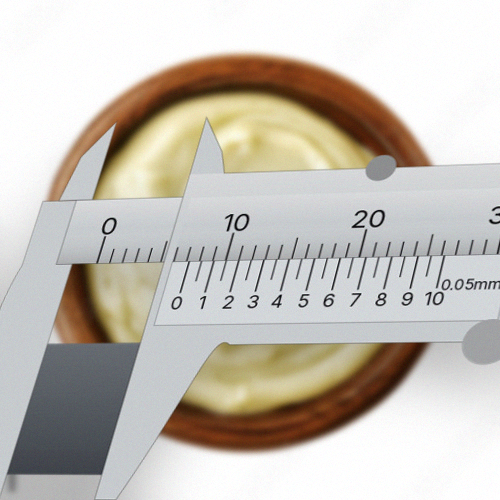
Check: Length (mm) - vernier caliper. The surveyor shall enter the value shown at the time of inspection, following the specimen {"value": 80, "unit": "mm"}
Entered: {"value": 7.2, "unit": "mm"}
